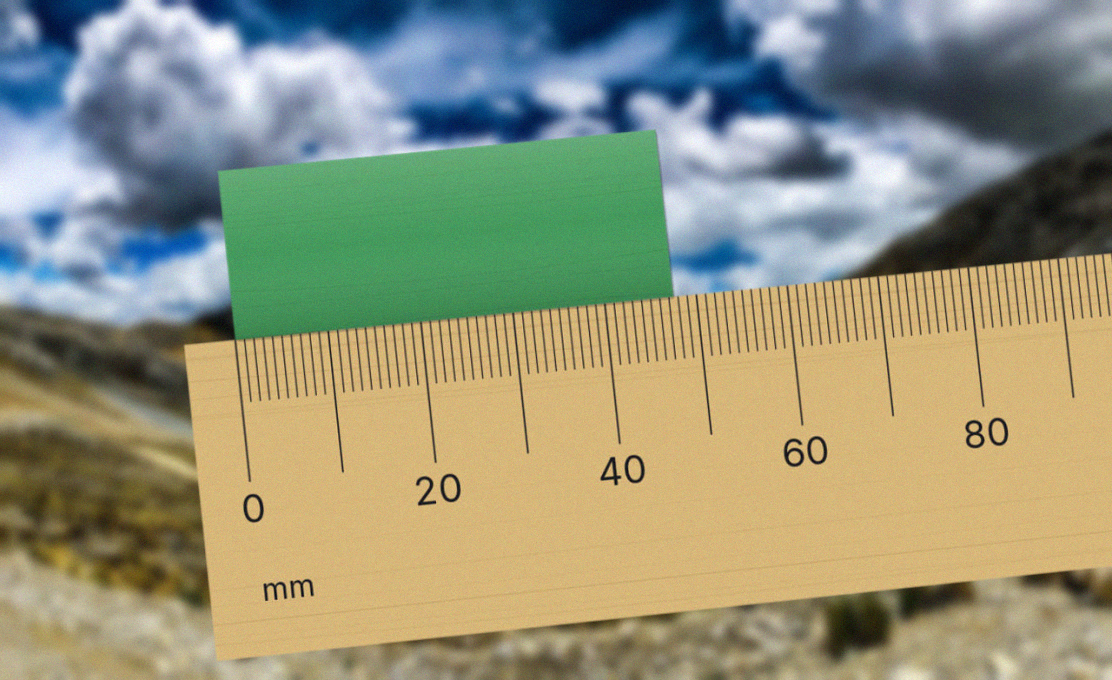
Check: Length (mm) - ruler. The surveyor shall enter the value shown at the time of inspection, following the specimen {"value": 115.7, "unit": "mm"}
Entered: {"value": 47.5, "unit": "mm"}
